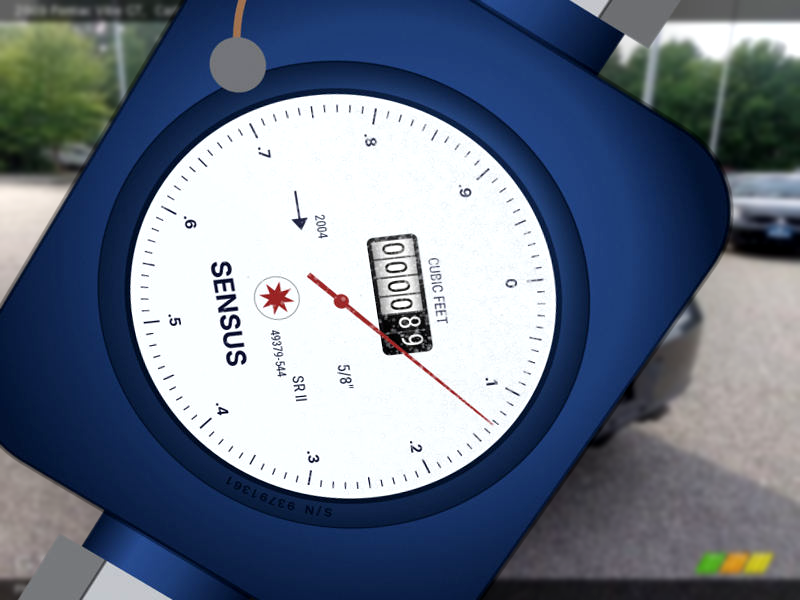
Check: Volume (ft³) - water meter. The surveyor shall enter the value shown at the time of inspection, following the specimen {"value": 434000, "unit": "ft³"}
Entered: {"value": 89.13, "unit": "ft³"}
